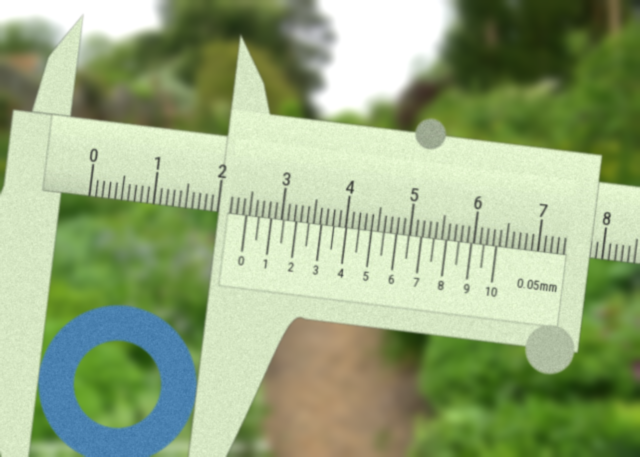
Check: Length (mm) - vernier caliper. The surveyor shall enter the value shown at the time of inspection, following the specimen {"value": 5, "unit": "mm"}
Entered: {"value": 24.5, "unit": "mm"}
